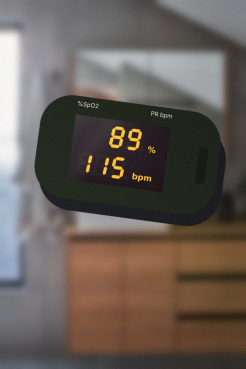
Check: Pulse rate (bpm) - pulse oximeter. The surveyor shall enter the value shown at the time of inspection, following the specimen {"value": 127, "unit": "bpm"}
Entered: {"value": 115, "unit": "bpm"}
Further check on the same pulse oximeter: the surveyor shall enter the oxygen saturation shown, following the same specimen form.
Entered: {"value": 89, "unit": "%"}
